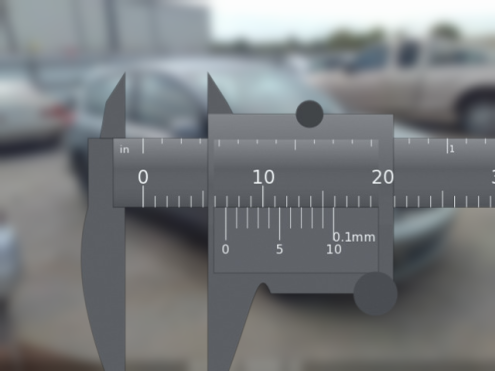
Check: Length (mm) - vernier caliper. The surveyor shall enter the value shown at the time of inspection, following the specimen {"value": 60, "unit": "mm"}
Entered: {"value": 6.9, "unit": "mm"}
